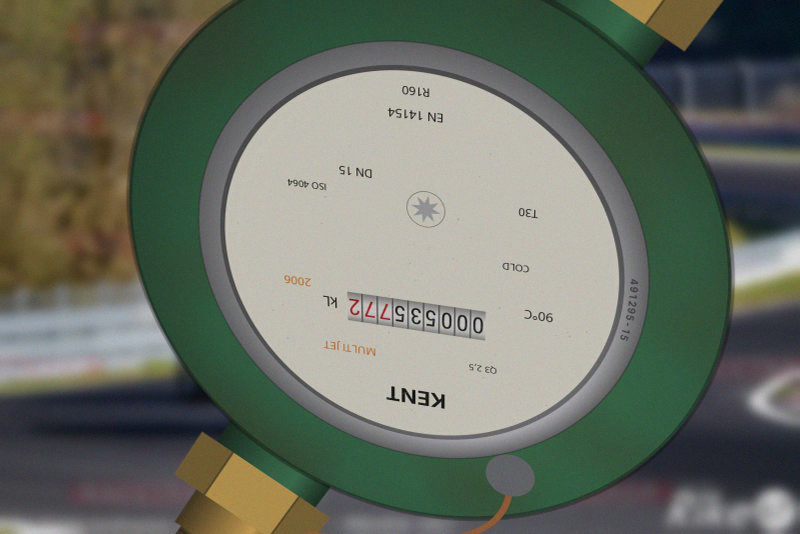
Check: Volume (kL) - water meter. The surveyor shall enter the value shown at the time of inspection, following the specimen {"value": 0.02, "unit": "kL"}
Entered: {"value": 535.772, "unit": "kL"}
